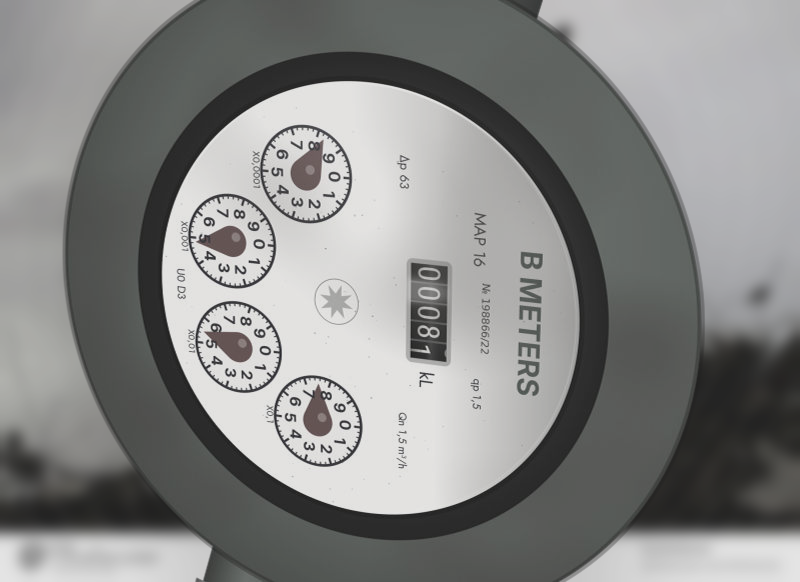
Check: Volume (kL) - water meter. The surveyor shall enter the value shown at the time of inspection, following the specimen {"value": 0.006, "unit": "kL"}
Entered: {"value": 80.7548, "unit": "kL"}
